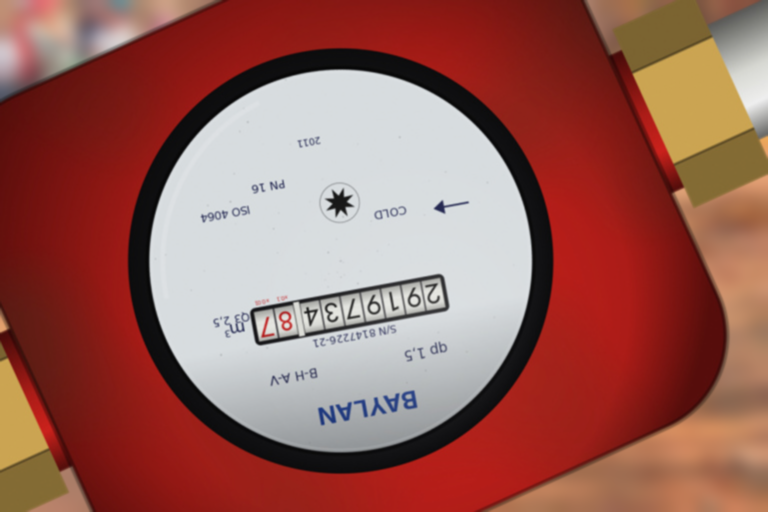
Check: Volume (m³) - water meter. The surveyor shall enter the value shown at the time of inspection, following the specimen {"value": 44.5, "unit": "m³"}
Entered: {"value": 2919734.87, "unit": "m³"}
